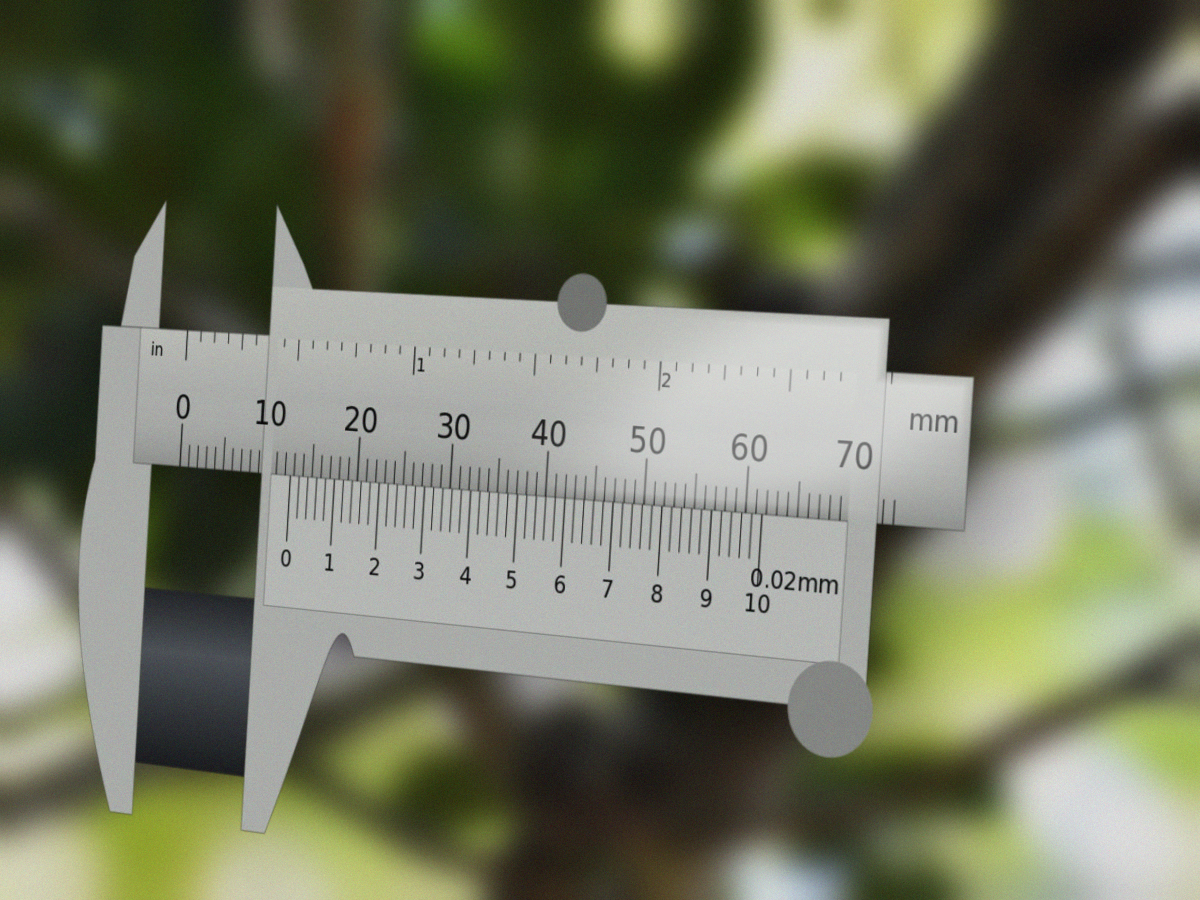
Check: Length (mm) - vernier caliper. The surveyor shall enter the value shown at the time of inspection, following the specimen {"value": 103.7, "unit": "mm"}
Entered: {"value": 12.6, "unit": "mm"}
